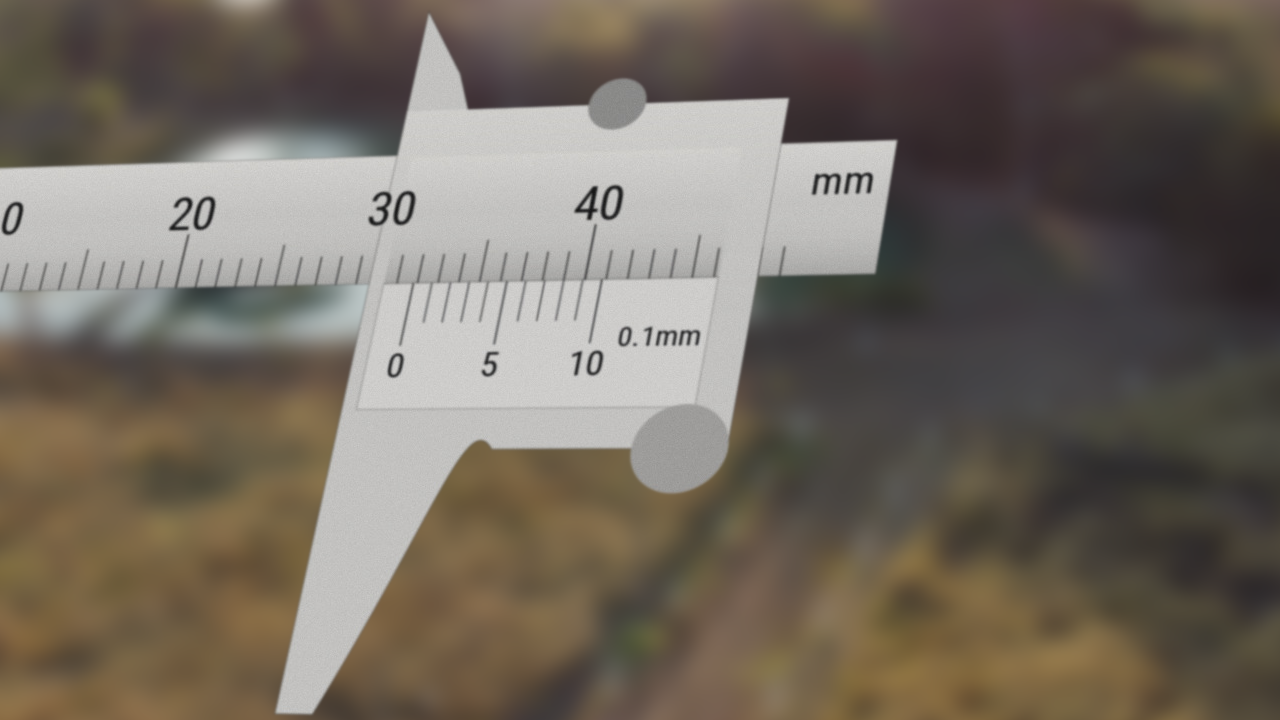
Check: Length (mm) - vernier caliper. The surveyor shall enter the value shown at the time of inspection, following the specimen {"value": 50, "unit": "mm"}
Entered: {"value": 31.8, "unit": "mm"}
